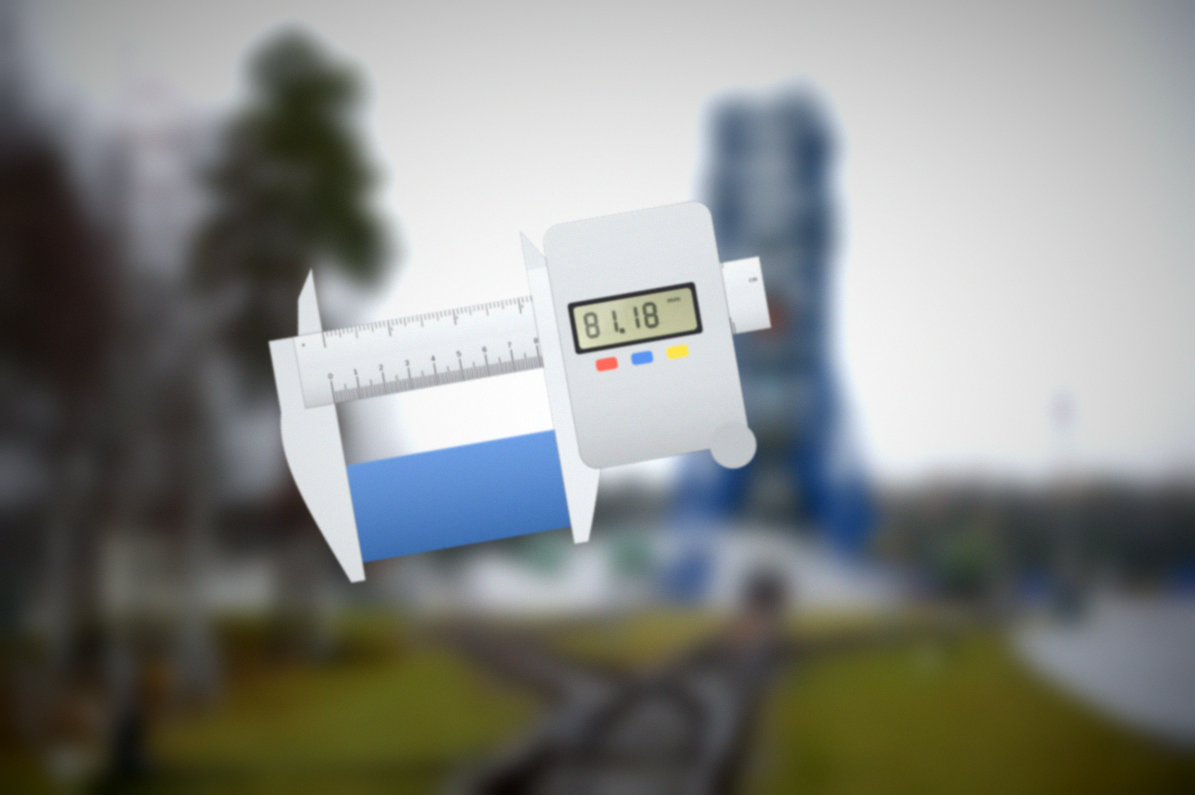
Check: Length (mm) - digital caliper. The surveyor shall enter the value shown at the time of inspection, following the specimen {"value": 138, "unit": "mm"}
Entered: {"value": 81.18, "unit": "mm"}
